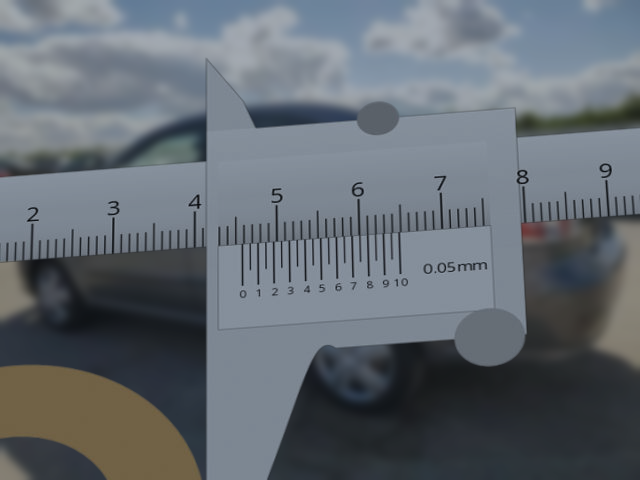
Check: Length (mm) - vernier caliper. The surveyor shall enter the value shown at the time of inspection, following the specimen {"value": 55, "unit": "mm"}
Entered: {"value": 45.8, "unit": "mm"}
